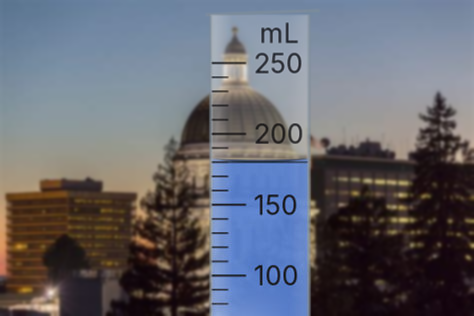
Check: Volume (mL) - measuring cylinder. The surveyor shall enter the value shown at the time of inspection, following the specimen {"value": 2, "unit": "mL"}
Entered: {"value": 180, "unit": "mL"}
